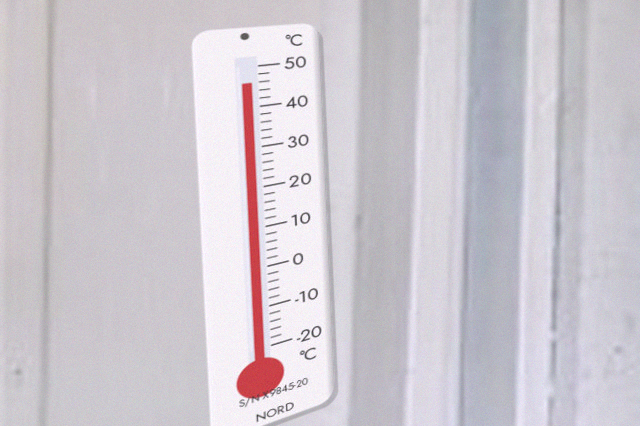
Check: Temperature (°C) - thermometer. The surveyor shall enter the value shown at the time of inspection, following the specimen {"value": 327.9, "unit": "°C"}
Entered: {"value": 46, "unit": "°C"}
